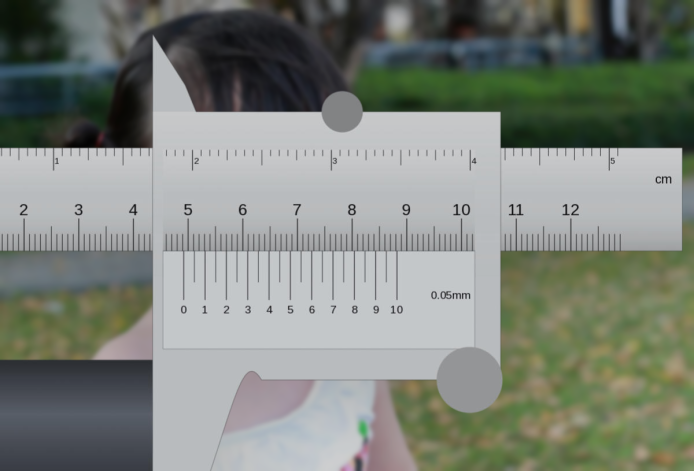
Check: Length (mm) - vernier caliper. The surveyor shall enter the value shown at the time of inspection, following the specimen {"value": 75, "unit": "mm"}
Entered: {"value": 49.2, "unit": "mm"}
